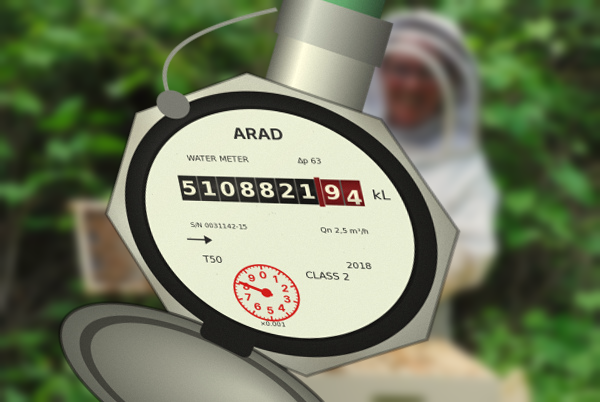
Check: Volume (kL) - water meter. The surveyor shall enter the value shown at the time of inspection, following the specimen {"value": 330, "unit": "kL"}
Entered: {"value": 5108821.938, "unit": "kL"}
